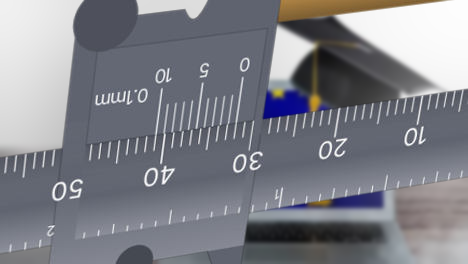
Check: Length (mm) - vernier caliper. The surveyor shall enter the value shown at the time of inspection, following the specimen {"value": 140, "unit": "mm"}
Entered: {"value": 32.0, "unit": "mm"}
